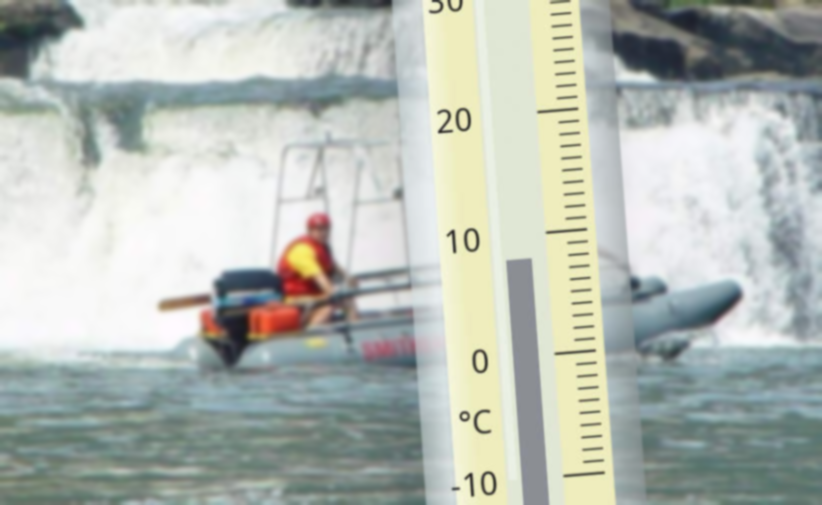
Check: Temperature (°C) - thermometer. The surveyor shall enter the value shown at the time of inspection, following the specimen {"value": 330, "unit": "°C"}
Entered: {"value": 8, "unit": "°C"}
